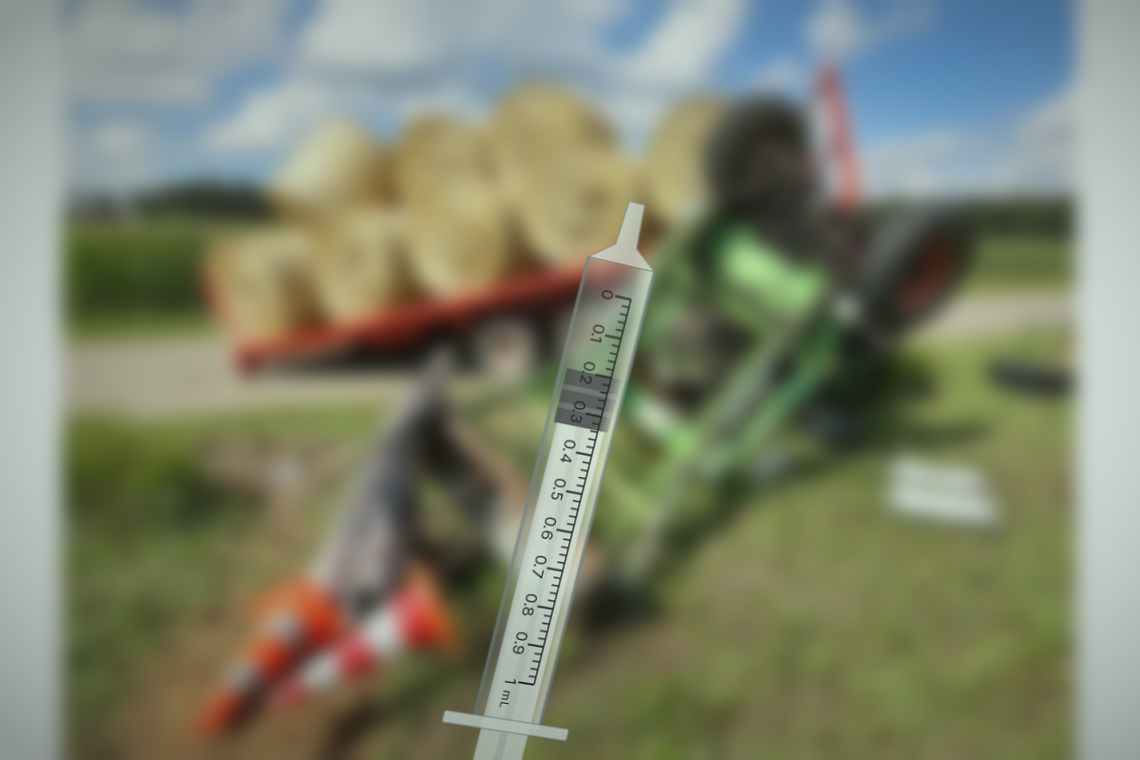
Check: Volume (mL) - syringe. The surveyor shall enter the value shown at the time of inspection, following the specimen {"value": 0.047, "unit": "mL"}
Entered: {"value": 0.2, "unit": "mL"}
